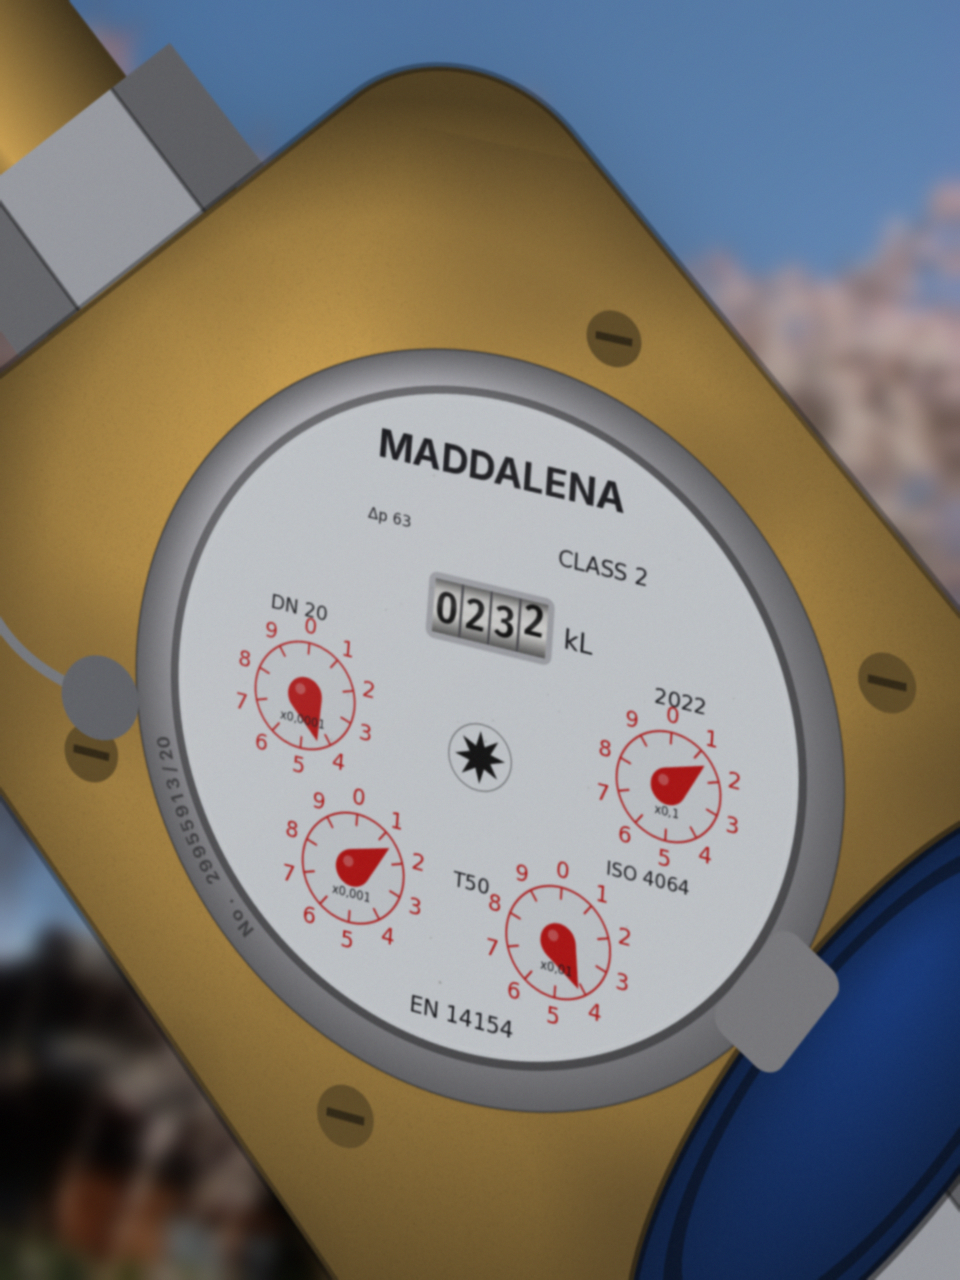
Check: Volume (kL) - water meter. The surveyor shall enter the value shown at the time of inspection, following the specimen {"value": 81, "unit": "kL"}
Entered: {"value": 232.1414, "unit": "kL"}
